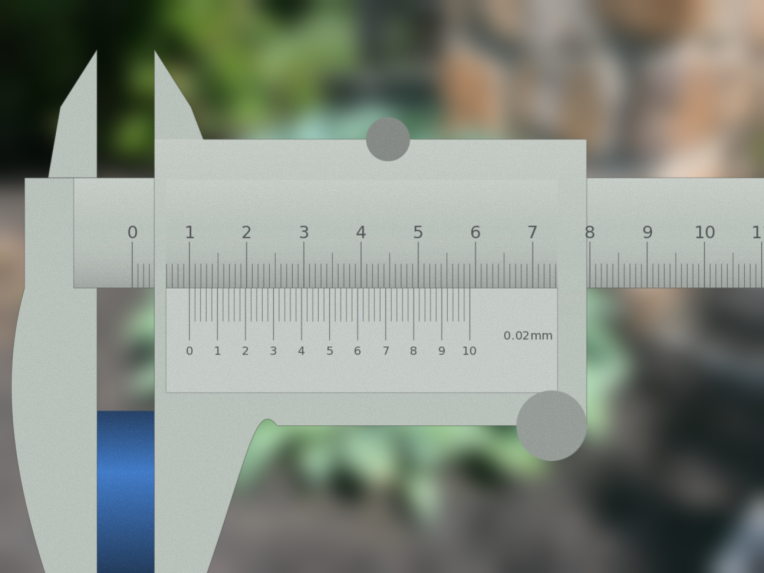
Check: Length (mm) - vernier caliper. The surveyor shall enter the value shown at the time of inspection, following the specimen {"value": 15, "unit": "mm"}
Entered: {"value": 10.0, "unit": "mm"}
